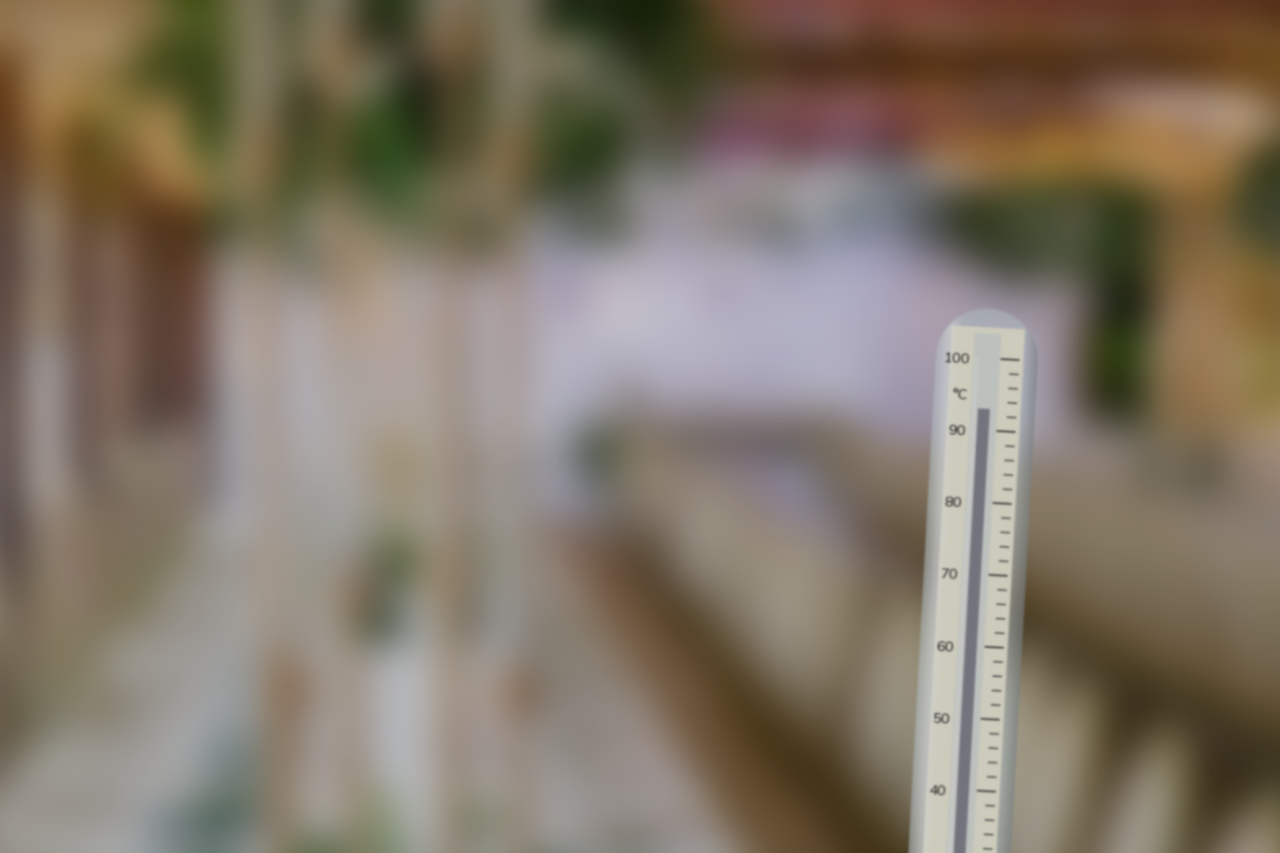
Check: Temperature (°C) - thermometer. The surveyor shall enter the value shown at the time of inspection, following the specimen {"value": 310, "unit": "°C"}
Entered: {"value": 93, "unit": "°C"}
